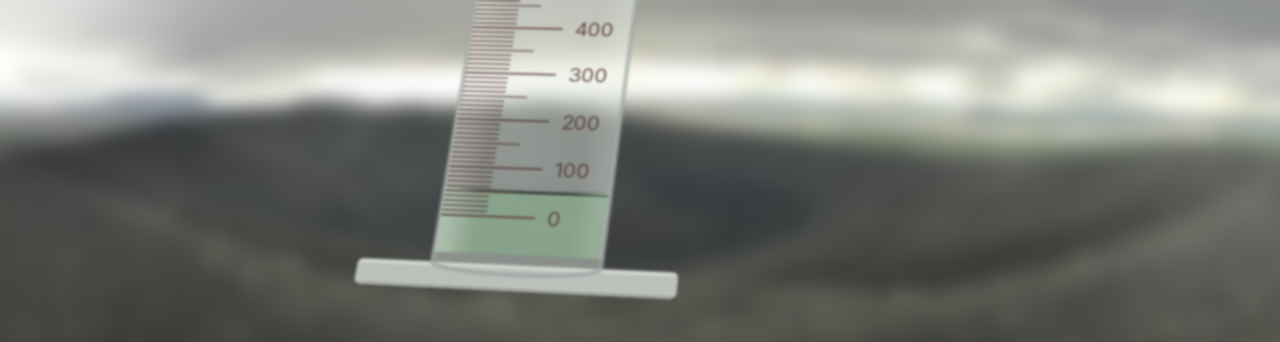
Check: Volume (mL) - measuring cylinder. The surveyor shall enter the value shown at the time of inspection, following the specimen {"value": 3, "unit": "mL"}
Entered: {"value": 50, "unit": "mL"}
